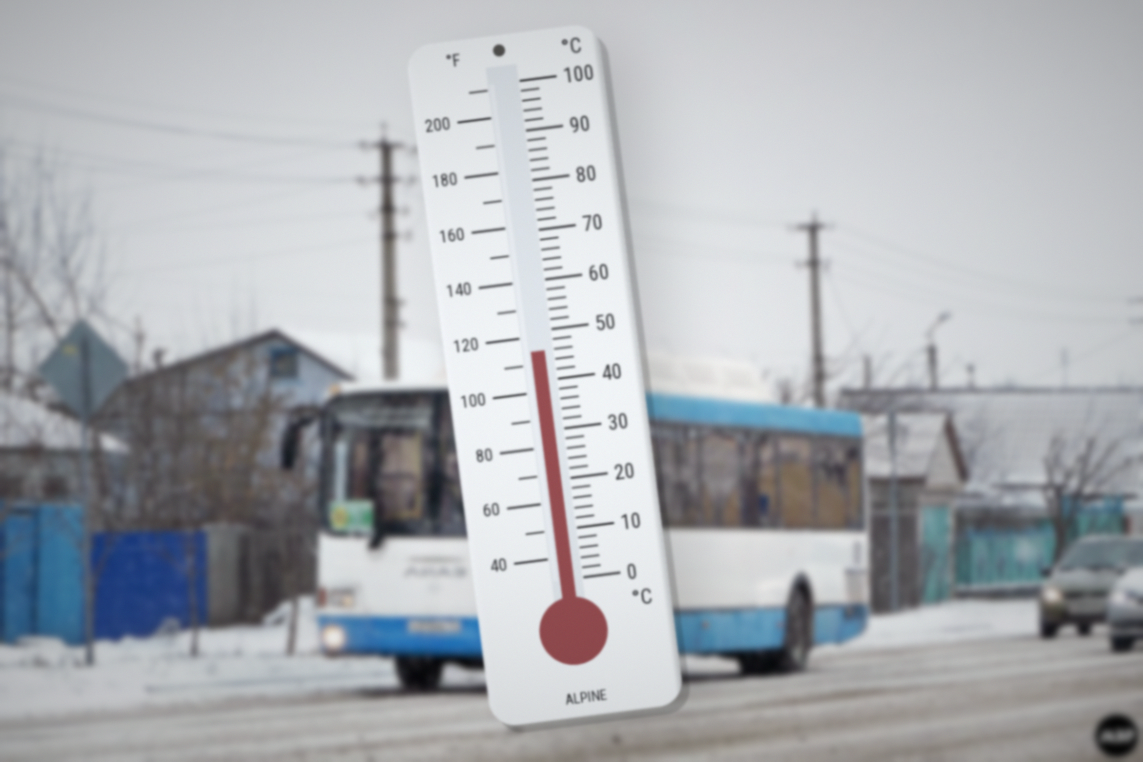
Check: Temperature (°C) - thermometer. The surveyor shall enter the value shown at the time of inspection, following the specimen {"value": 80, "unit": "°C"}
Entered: {"value": 46, "unit": "°C"}
